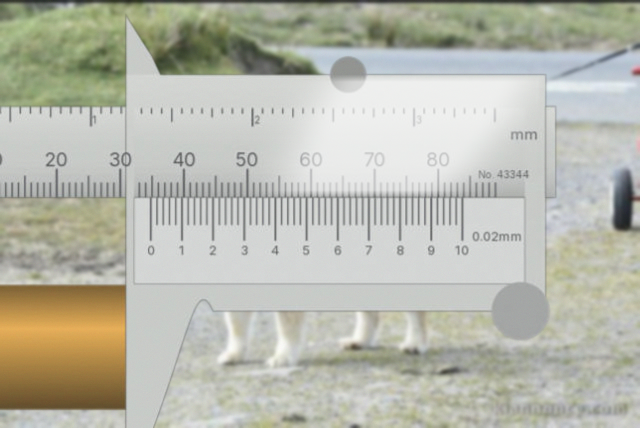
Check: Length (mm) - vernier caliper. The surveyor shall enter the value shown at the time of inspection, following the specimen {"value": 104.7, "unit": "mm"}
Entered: {"value": 34.8, "unit": "mm"}
